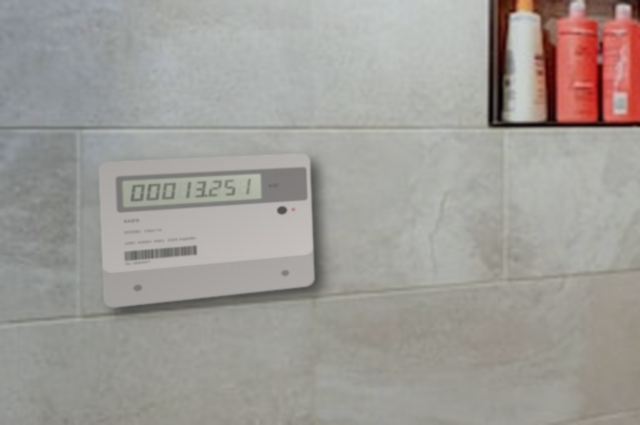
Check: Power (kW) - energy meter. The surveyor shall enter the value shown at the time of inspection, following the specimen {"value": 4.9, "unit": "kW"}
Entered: {"value": 13.251, "unit": "kW"}
